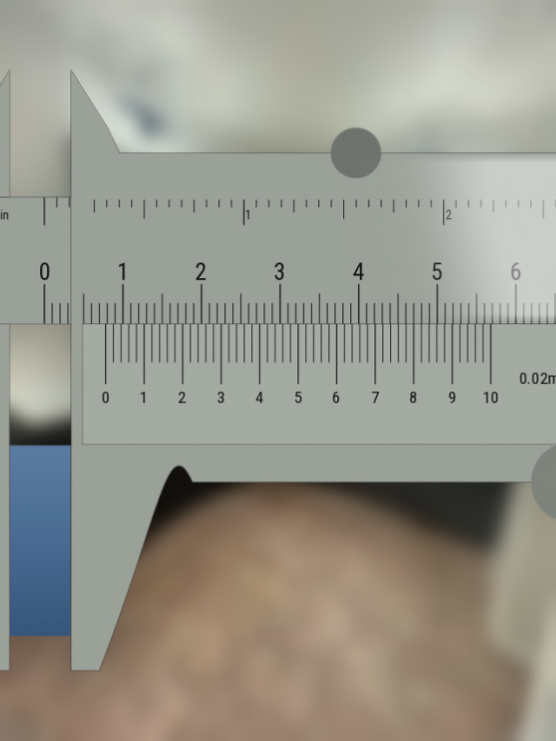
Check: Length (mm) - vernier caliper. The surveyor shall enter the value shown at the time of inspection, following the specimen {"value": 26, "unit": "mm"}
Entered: {"value": 7.8, "unit": "mm"}
